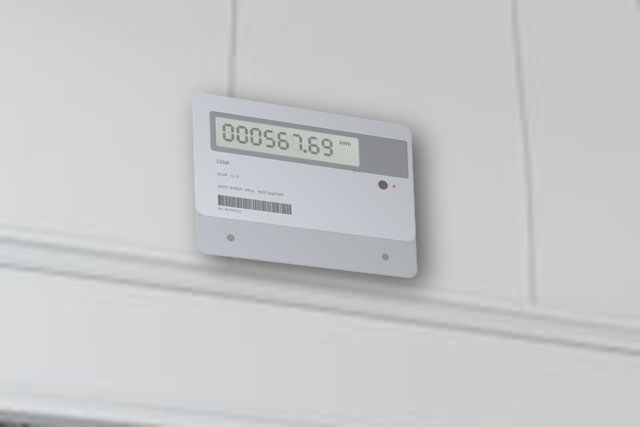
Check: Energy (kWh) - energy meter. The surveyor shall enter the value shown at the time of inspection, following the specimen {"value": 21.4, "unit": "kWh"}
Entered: {"value": 567.69, "unit": "kWh"}
